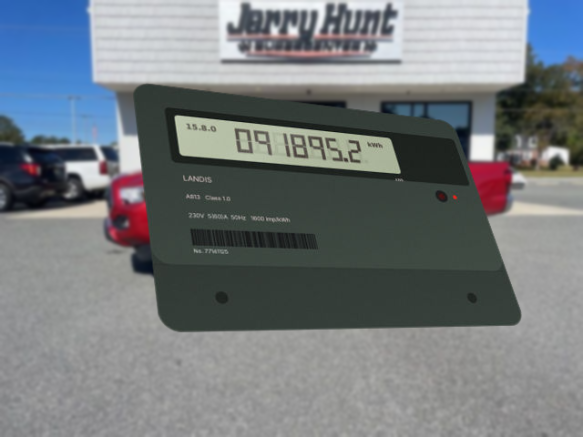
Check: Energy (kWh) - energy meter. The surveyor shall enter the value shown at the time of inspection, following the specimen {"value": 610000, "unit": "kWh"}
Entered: {"value": 91895.2, "unit": "kWh"}
